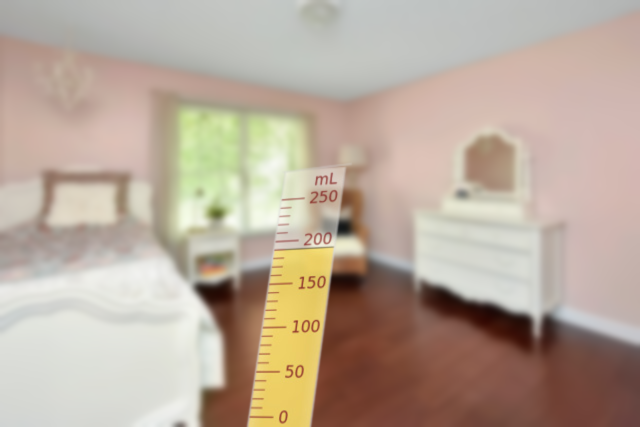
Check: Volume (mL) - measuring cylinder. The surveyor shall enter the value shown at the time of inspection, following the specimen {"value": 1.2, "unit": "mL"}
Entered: {"value": 190, "unit": "mL"}
